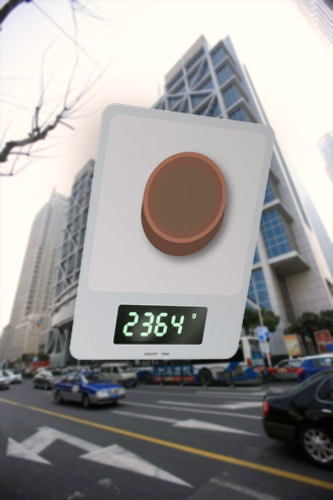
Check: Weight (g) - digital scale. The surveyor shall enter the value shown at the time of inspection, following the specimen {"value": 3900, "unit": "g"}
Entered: {"value": 2364, "unit": "g"}
